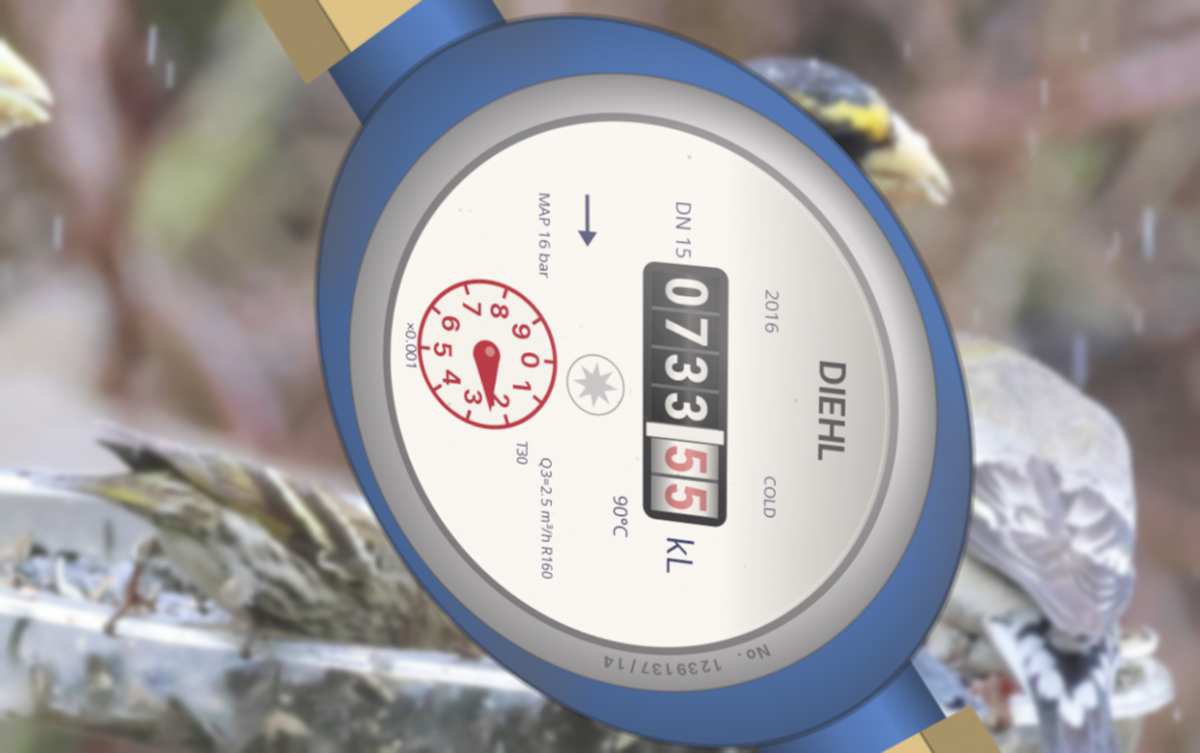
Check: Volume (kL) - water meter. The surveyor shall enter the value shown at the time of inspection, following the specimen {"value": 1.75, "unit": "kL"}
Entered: {"value": 733.552, "unit": "kL"}
